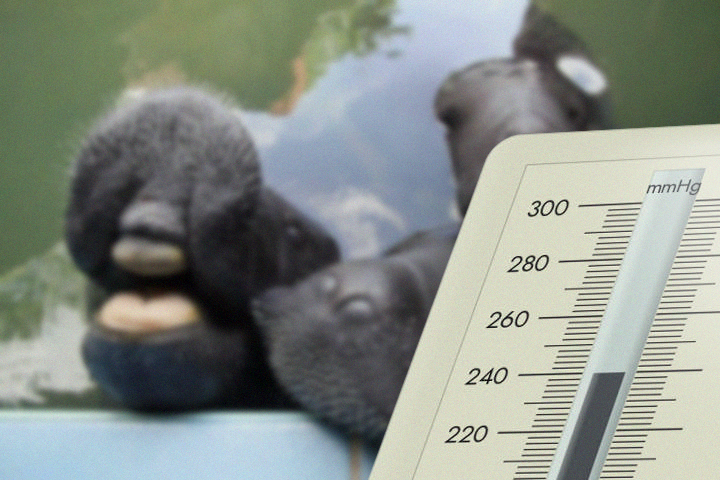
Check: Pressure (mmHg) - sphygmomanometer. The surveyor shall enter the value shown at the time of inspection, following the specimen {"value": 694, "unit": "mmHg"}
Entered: {"value": 240, "unit": "mmHg"}
